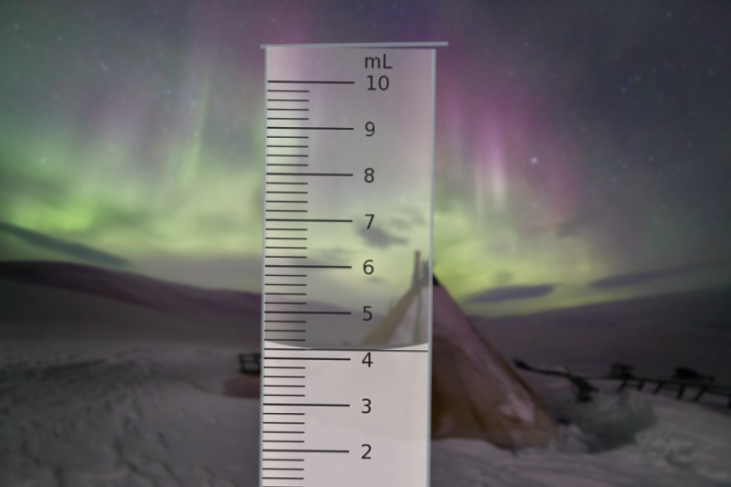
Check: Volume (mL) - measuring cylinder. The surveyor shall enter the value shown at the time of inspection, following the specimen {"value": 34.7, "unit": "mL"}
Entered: {"value": 4.2, "unit": "mL"}
